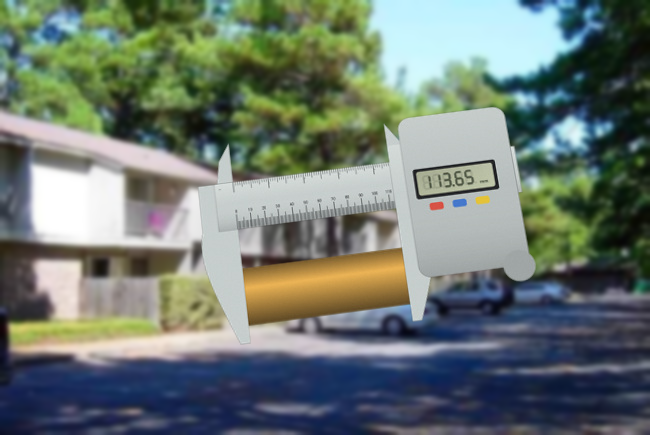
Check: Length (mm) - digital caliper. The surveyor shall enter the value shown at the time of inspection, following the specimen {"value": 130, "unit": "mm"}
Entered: {"value": 113.65, "unit": "mm"}
